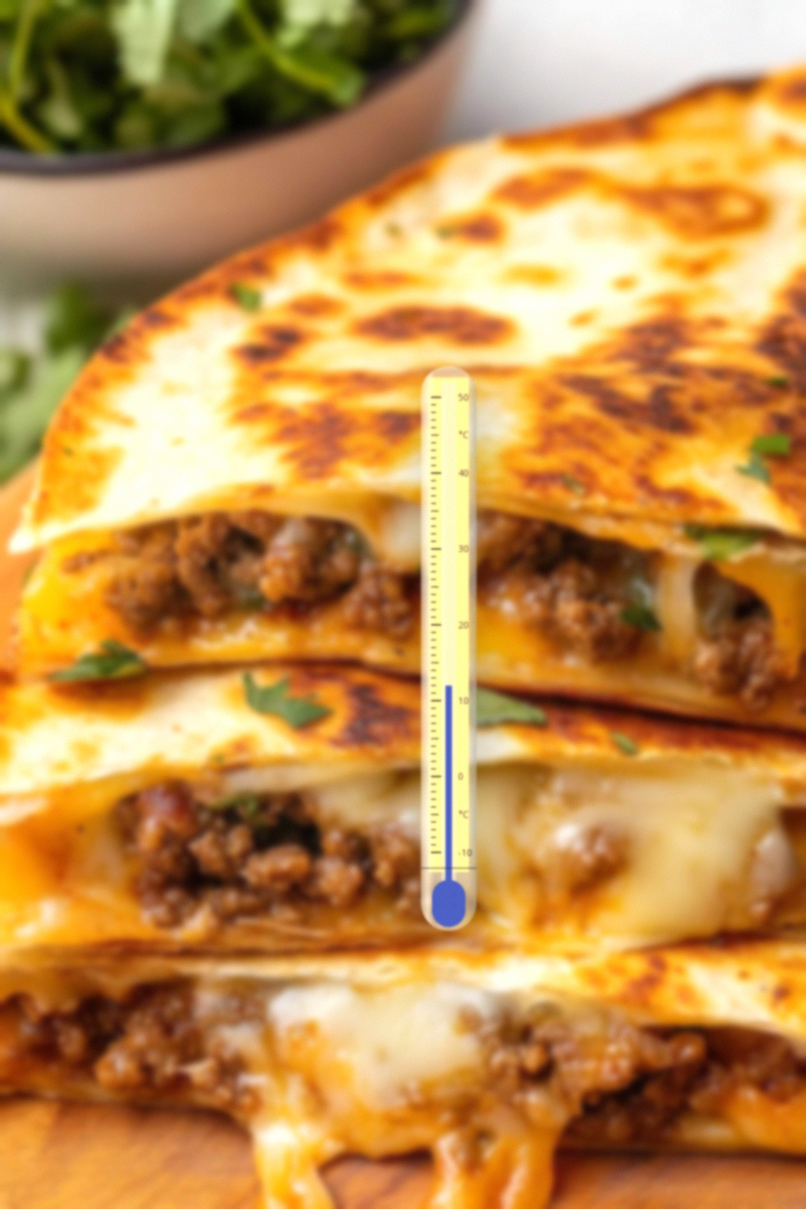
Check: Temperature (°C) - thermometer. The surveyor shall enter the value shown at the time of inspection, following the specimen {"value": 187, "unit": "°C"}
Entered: {"value": 12, "unit": "°C"}
